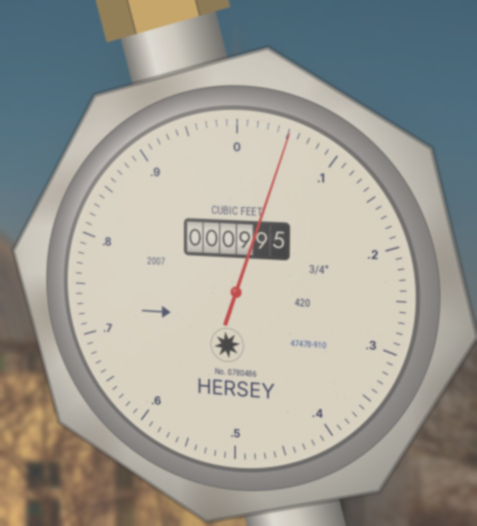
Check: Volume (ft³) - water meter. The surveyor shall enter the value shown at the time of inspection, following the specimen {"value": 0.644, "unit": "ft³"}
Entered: {"value": 995.05, "unit": "ft³"}
